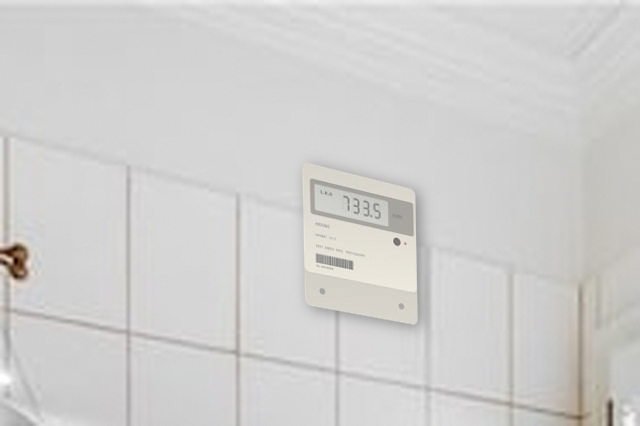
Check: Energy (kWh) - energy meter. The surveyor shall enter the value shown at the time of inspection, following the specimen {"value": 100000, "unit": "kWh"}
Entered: {"value": 733.5, "unit": "kWh"}
